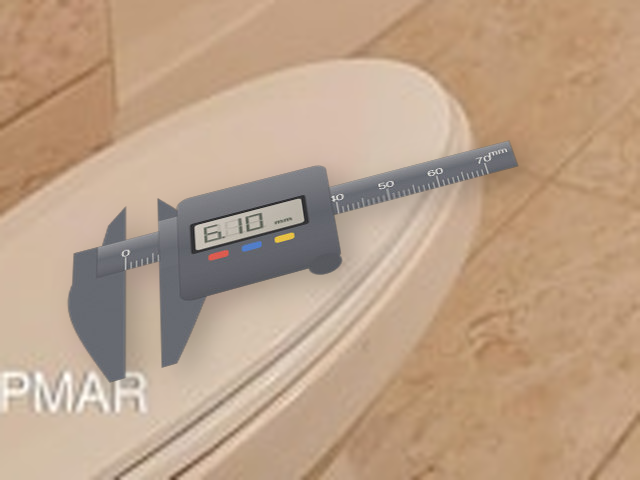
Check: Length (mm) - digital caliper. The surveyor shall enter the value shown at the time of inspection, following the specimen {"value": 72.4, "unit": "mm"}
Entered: {"value": 6.10, "unit": "mm"}
